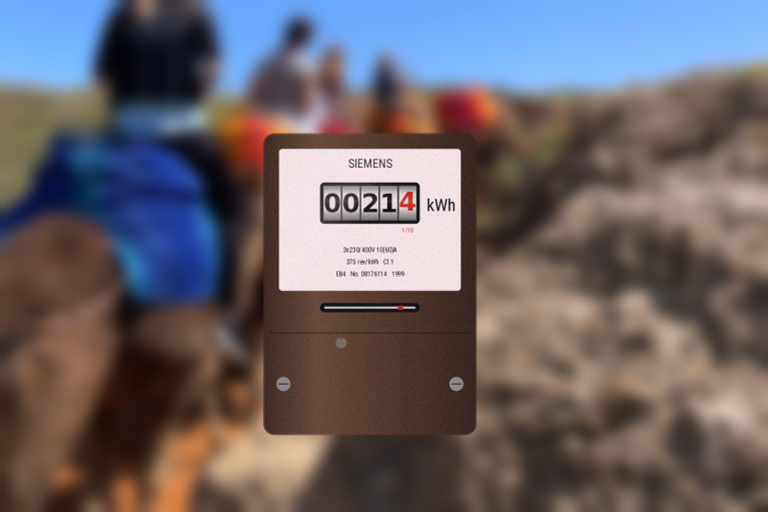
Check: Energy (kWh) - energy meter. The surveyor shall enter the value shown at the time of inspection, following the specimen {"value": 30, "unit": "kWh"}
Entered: {"value": 21.4, "unit": "kWh"}
